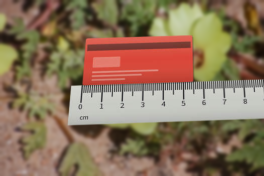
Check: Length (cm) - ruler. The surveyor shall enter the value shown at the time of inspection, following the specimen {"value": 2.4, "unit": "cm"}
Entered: {"value": 5.5, "unit": "cm"}
